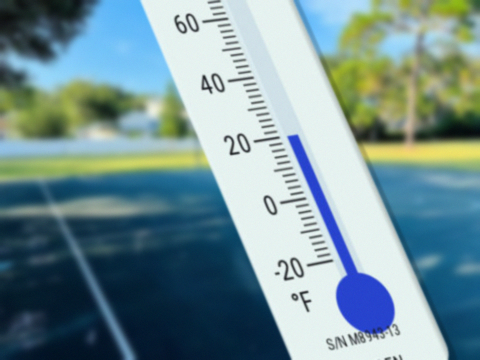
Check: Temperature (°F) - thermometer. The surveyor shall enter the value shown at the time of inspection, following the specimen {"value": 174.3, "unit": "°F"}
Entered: {"value": 20, "unit": "°F"}
